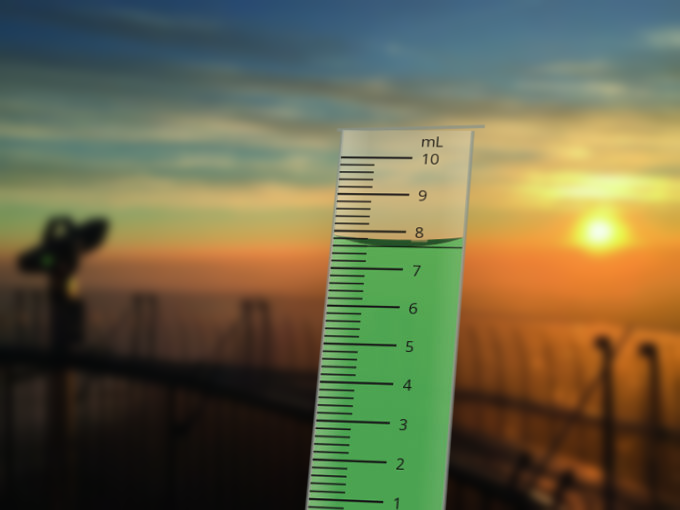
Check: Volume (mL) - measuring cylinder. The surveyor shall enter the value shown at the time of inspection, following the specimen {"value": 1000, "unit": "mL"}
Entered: {"value": 7.6, "unit": "mL"}
